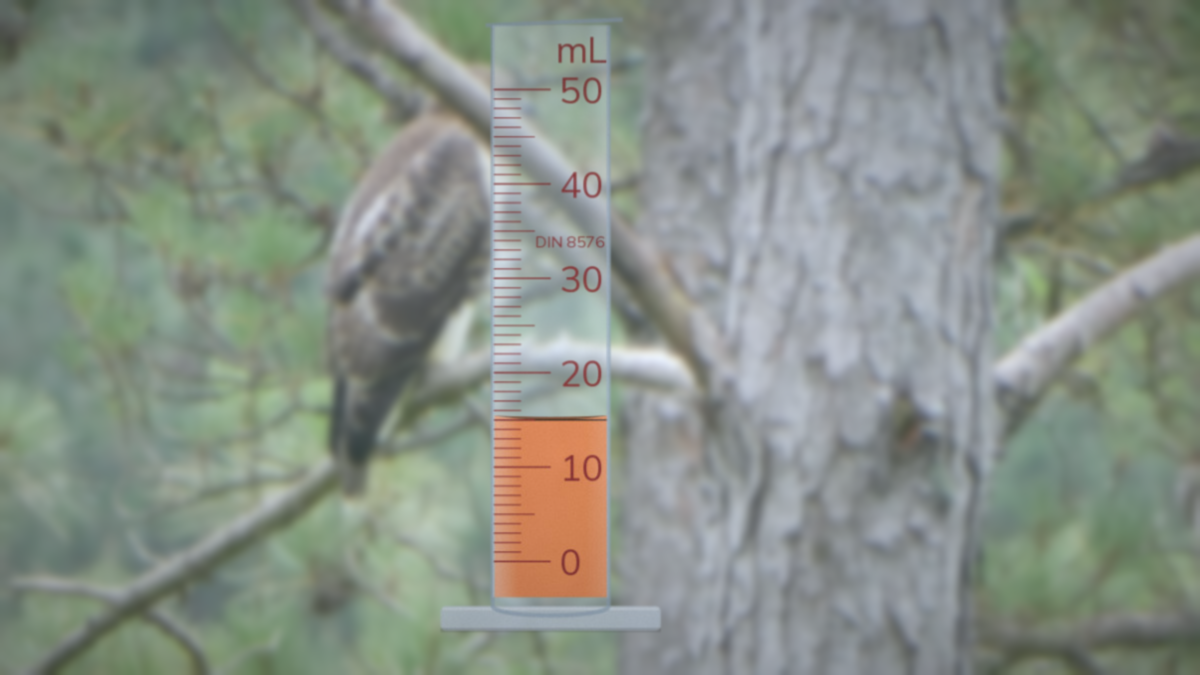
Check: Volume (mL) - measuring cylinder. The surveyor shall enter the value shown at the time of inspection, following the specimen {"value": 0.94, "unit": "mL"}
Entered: {"value": 15, "unit": "mL"}
